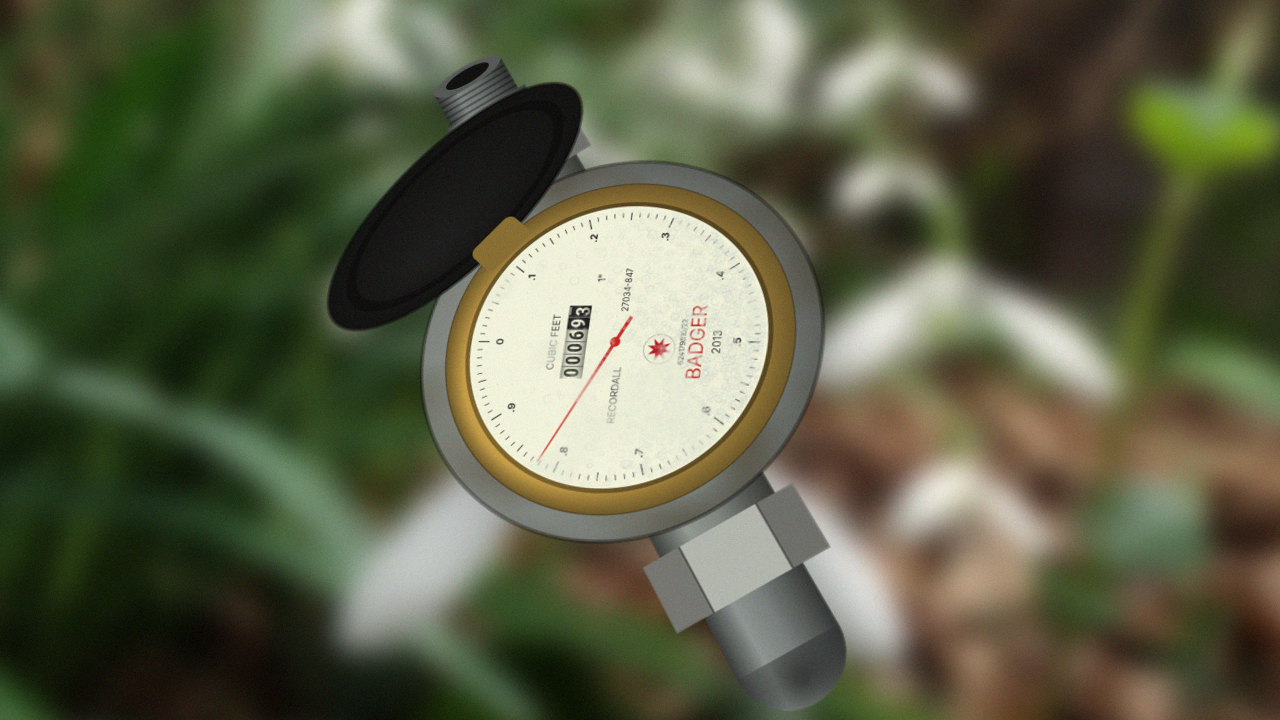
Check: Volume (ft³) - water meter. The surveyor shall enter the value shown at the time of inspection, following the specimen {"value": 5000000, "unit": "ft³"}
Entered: {"value": 692.82, "unit": "ft³"}
